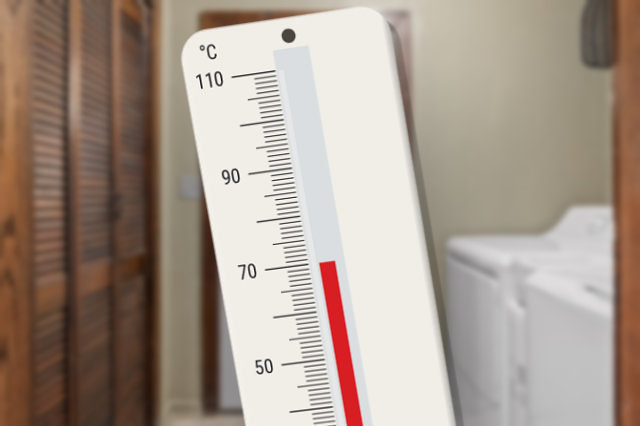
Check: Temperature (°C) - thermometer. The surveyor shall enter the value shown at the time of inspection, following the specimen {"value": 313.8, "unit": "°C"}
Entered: {"value": 70, "unit": "°C"}
